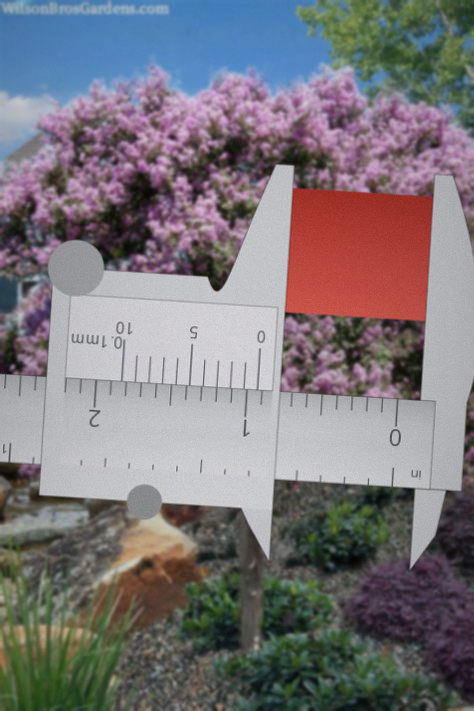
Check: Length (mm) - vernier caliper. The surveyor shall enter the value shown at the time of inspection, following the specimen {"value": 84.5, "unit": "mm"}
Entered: {"value": 9.3, "unit": "mm"}
